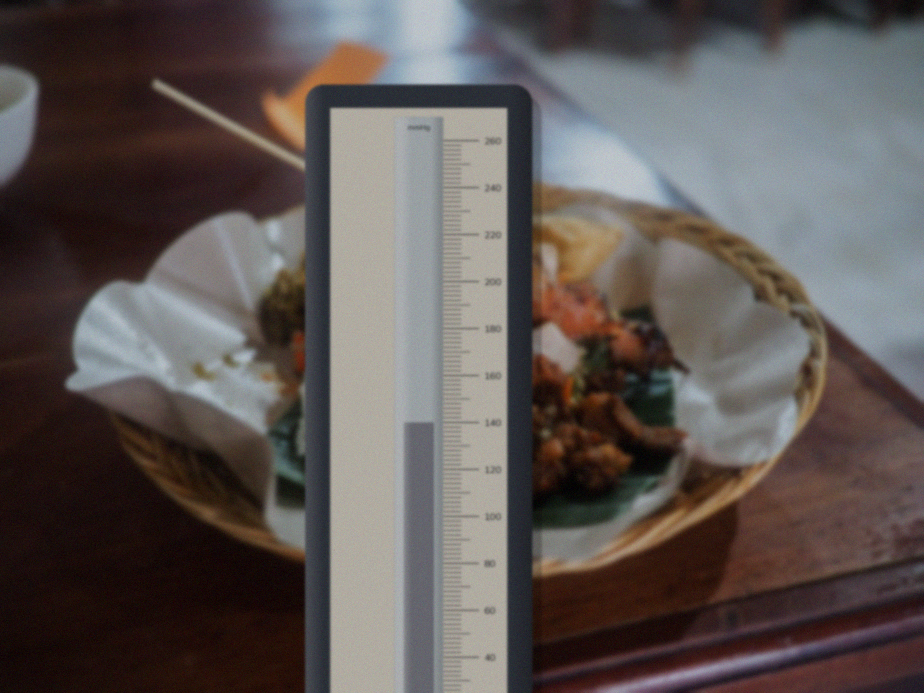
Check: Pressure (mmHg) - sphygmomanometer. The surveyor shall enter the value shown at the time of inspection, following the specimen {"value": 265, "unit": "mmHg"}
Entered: {"value": 140, "unit": "mmHg"}
